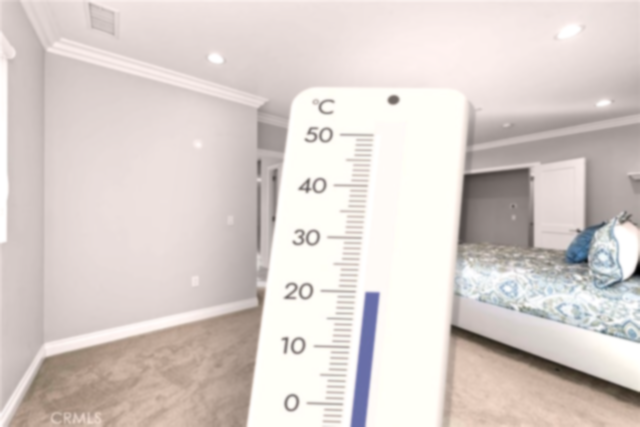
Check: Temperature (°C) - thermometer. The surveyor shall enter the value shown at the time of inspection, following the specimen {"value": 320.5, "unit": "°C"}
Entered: {"value": 20, "unit": "°C"}
